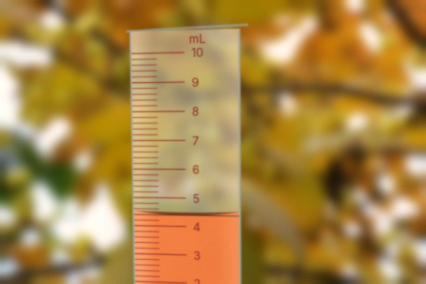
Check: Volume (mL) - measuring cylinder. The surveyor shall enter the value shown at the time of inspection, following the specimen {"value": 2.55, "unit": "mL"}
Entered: {"value": 4.4, "unit": "mL"}
